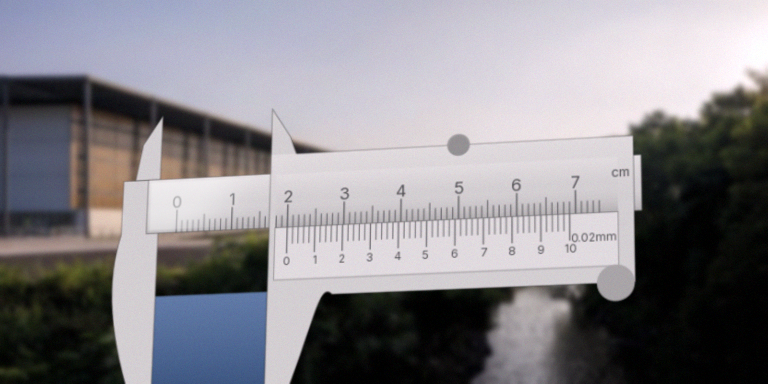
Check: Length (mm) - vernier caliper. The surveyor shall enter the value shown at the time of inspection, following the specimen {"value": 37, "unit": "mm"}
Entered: {"value": 20.0, "unit": "mm"}
